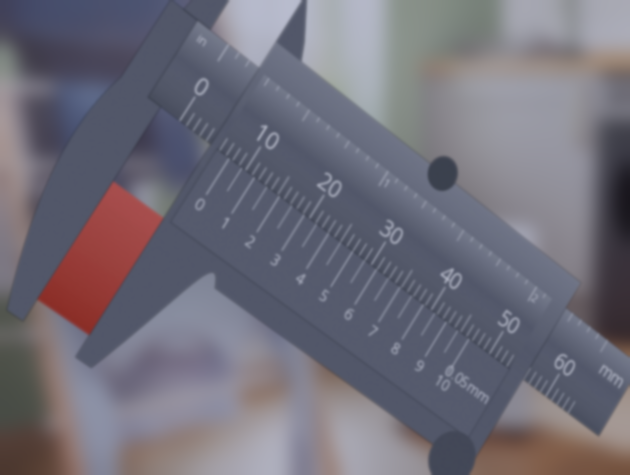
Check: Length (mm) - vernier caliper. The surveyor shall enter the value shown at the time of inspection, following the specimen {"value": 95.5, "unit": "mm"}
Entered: {"value": 7.5, "unit": "mm"}
